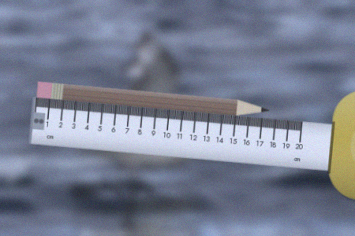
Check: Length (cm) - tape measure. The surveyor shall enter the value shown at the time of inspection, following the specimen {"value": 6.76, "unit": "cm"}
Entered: {"value": 17.5, "unit": "cm"}
